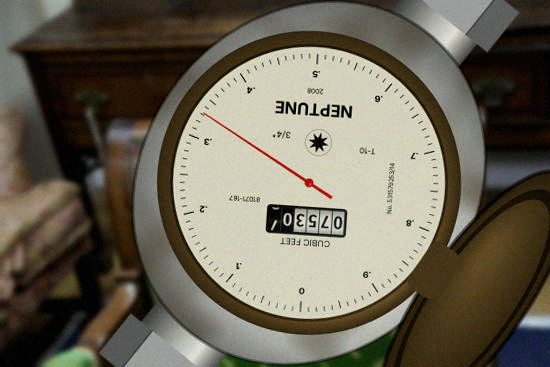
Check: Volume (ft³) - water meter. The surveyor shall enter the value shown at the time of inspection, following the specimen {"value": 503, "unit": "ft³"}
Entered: {"value": 75307.33, "unit": "ft³"}
